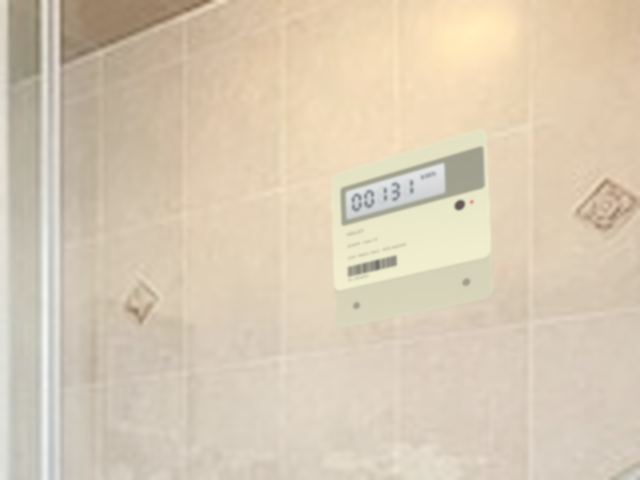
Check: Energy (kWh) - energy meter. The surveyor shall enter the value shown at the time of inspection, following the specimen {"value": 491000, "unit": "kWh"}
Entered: {"value": 131, "unit": "kWh"}
